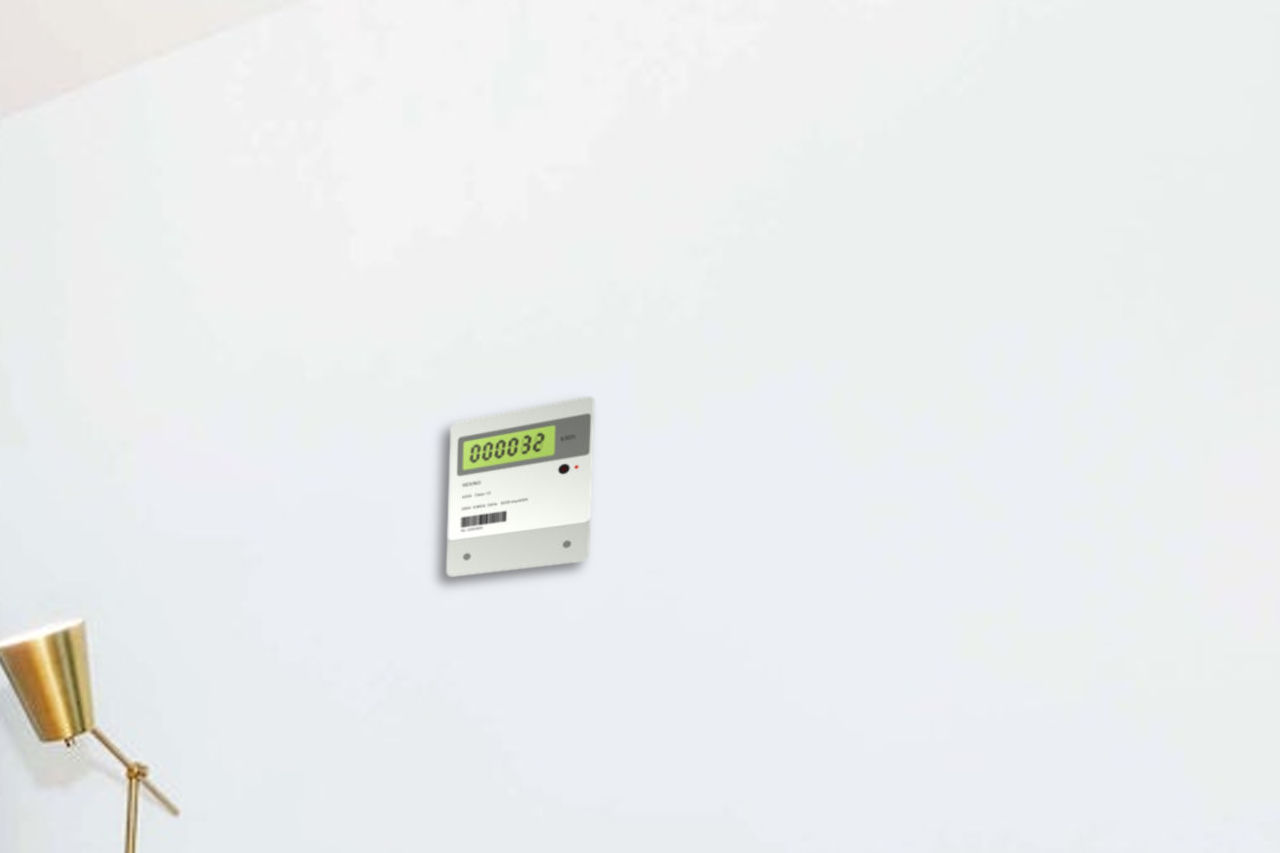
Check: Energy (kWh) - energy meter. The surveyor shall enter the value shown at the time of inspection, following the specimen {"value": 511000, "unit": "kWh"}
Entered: {"value": 32, "unit": "kWh"}
